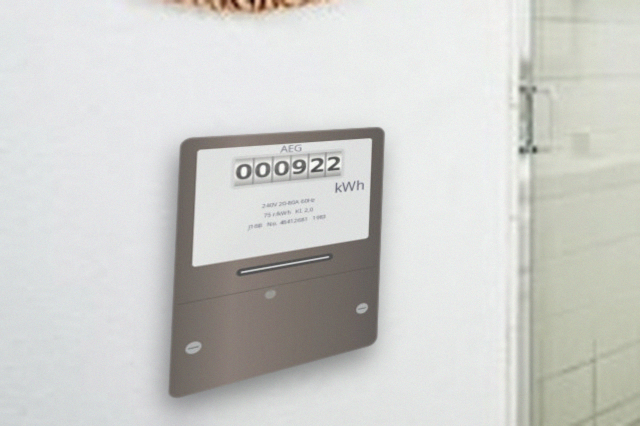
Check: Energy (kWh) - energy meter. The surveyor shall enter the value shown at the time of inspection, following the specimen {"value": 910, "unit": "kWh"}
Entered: {"value": 922, "unit": "kWh"}
